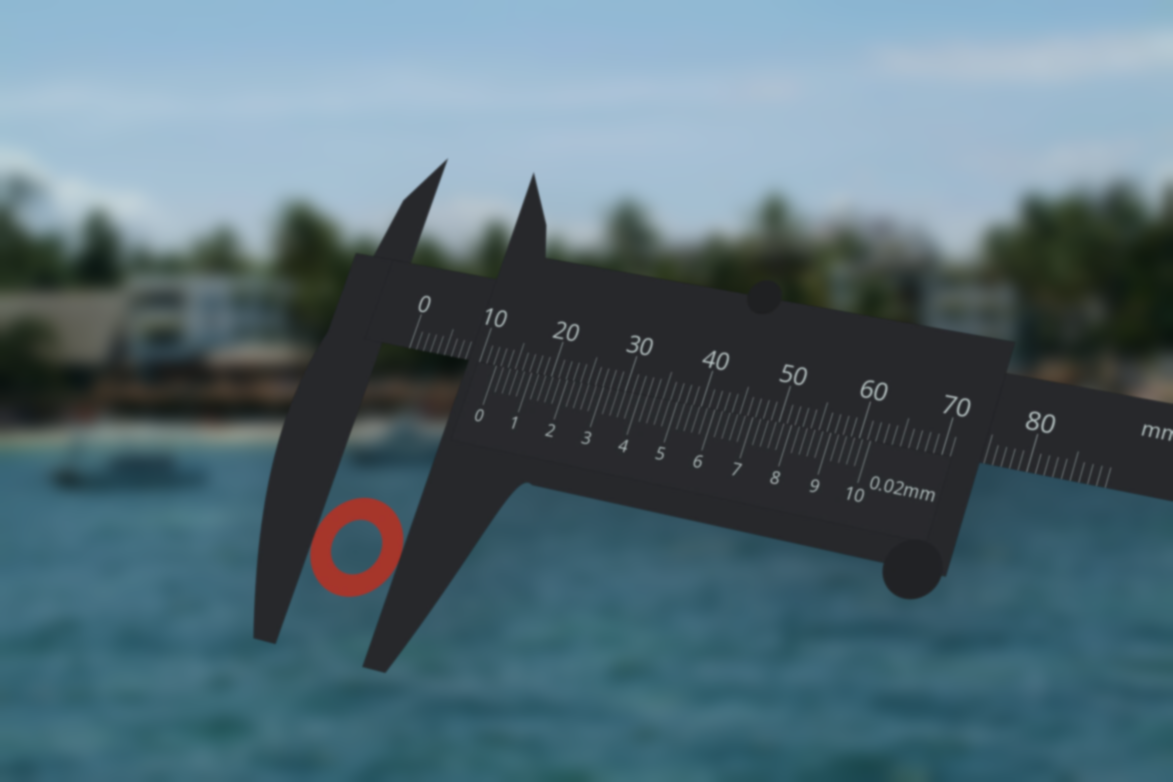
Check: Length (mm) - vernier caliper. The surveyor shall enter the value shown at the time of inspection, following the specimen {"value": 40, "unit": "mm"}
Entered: {"value": 12.4, "unit": "mm"}
